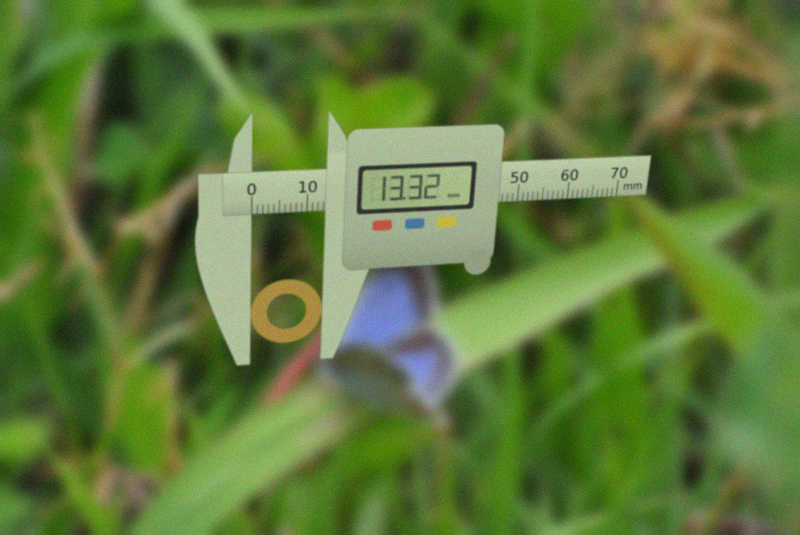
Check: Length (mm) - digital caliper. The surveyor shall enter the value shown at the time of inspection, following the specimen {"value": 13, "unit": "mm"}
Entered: {"value": 13.32, "unit": "mm"}
